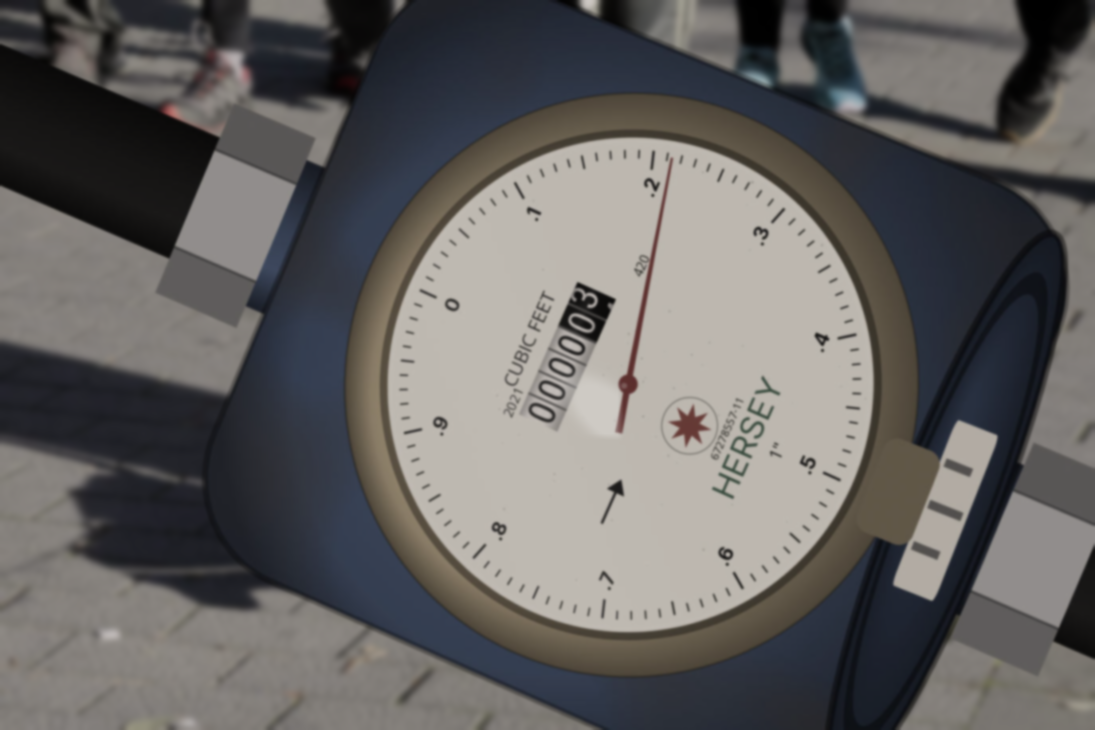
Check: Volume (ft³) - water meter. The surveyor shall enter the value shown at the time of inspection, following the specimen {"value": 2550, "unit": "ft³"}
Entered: {"value": 3.21, "unit": "ft³"}
